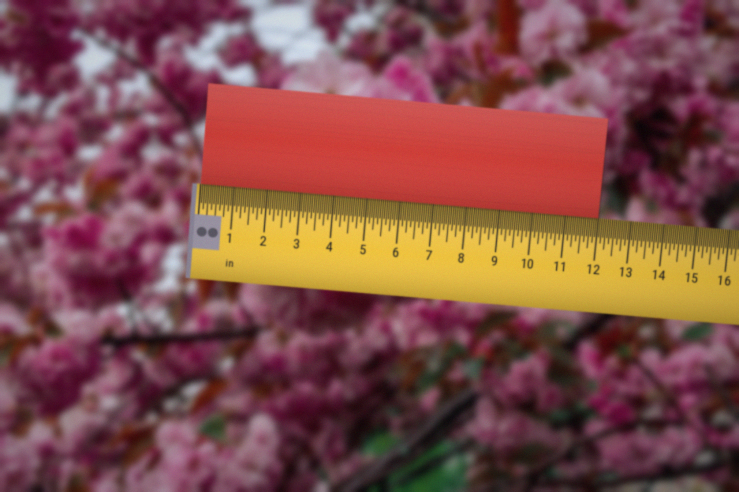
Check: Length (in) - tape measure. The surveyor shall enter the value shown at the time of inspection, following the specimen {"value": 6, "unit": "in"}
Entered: {"value": 12, "unit": "in"}
